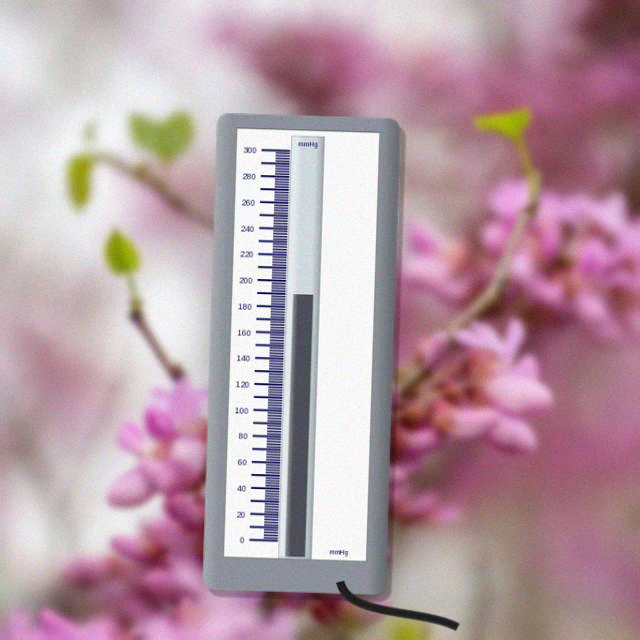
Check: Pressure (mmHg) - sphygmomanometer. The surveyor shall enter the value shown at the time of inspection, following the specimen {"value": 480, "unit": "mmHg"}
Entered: {"value": 190, "unit": "mmHg"}
